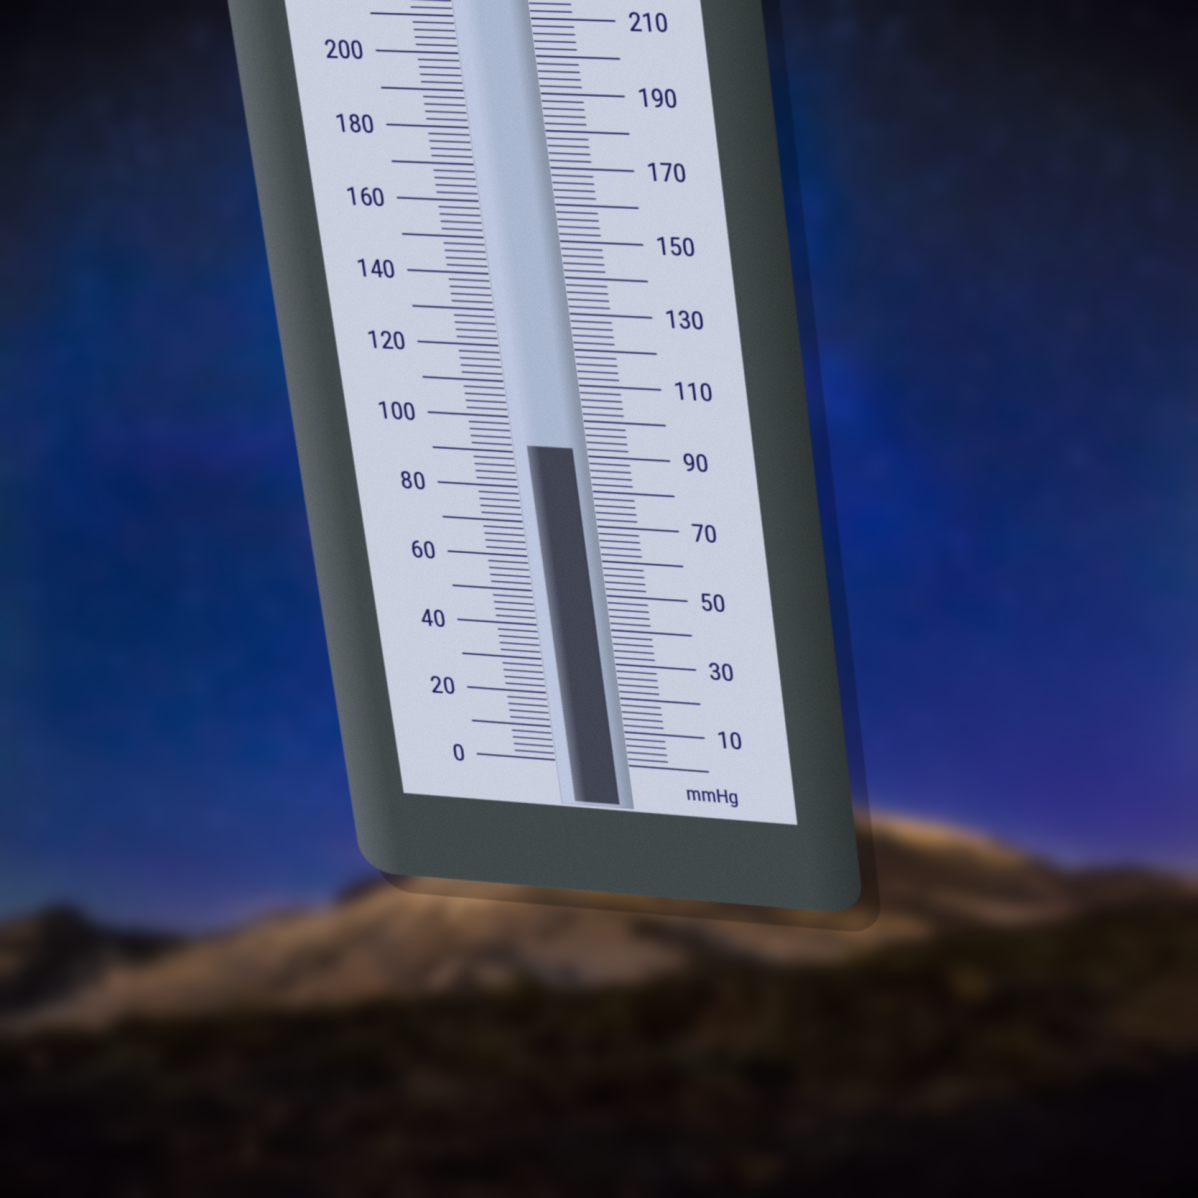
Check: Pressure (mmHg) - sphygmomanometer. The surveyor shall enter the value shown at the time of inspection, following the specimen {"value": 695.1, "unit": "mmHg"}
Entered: {"value": 92, "unit": "mmHg"}
